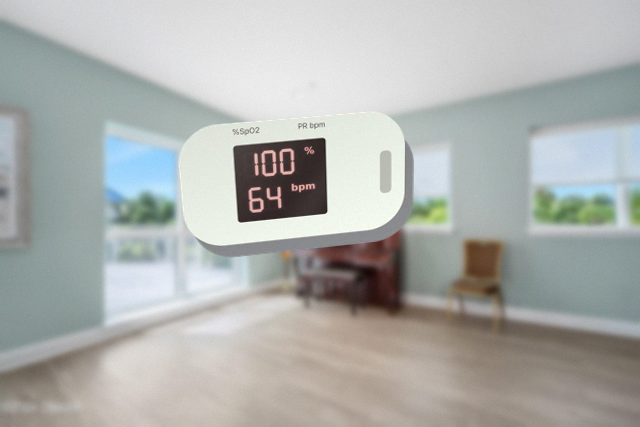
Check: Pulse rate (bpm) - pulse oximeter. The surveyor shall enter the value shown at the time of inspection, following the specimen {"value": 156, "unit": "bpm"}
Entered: {"value": 64, "unit": "bpm"}
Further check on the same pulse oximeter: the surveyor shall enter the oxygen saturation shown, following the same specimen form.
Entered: {"value": 100, "unit": "%"}
